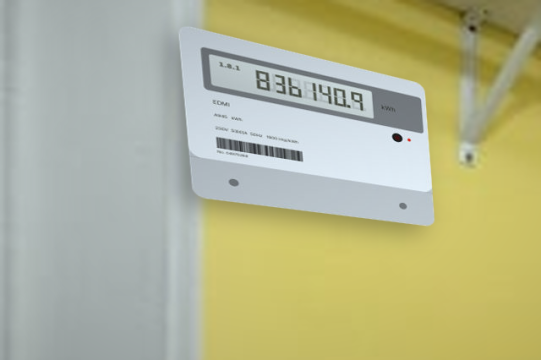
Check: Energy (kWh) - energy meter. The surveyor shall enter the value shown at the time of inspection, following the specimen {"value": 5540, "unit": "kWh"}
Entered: {"value": 836140.9, "unit": "kWh"}
